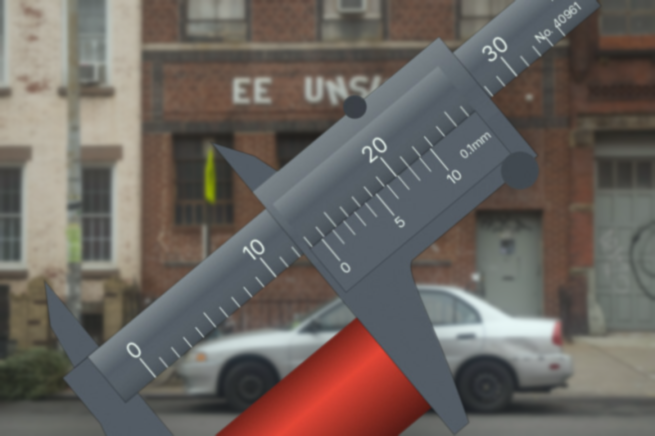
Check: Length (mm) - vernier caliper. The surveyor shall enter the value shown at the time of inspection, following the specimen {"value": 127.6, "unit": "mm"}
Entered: {"value": 13.8, "unit": "mm"}
